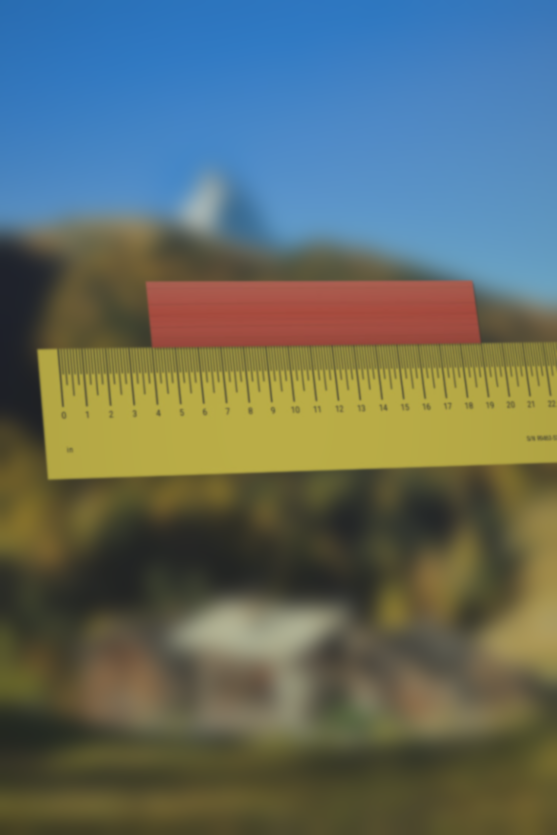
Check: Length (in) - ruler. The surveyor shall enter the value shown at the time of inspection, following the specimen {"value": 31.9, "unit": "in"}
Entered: {"value": 15, "unit": "in"}
